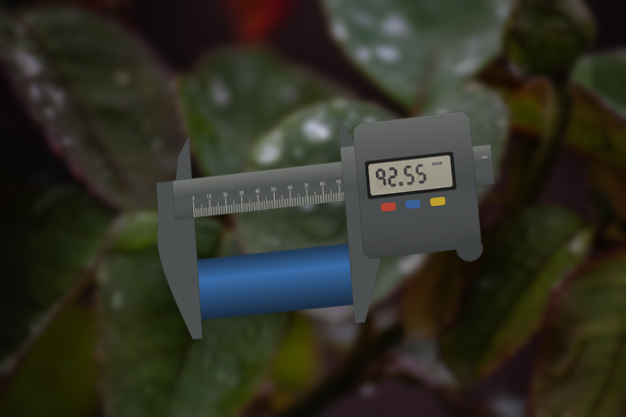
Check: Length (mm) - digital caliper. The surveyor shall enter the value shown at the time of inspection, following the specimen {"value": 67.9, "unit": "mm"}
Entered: {"value": 92.55, "unit": "mm"}
